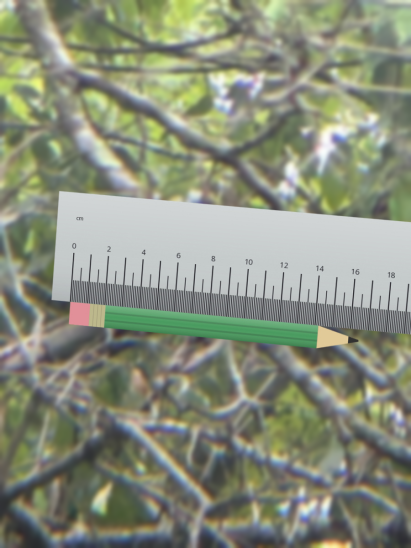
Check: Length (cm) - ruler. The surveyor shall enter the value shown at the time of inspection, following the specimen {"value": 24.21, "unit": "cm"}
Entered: {"value": 16.5, "unit": "cm"}
